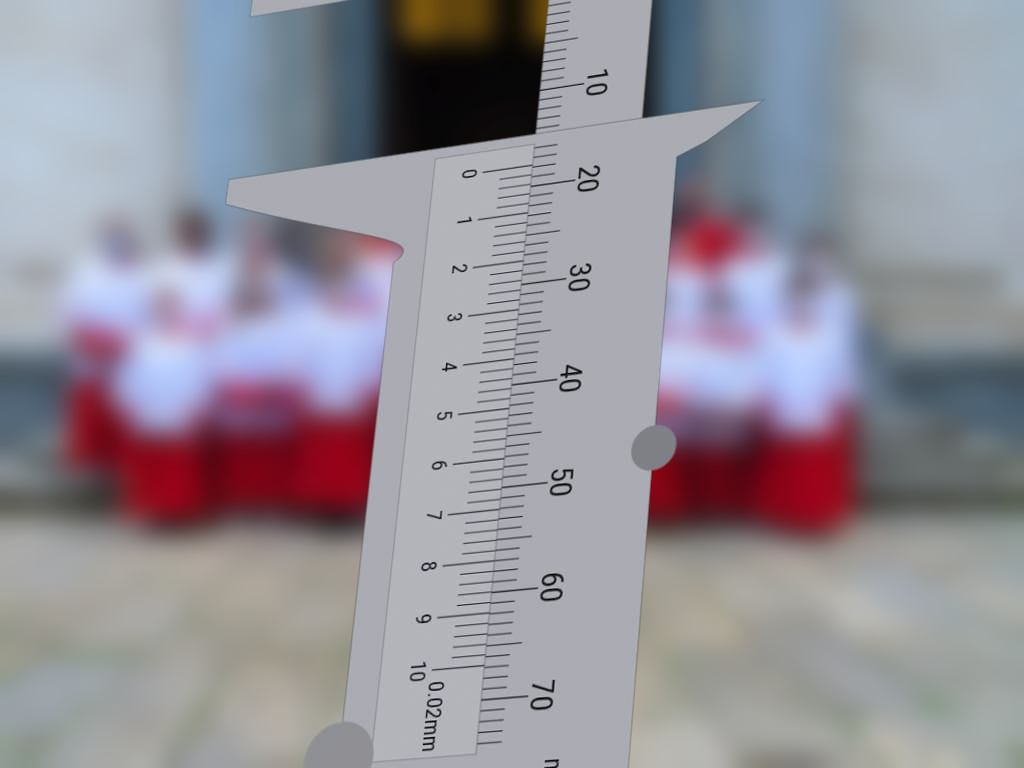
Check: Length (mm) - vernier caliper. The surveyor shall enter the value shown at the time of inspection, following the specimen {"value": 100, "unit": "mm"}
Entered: {"value": 17.8, "unit": "mm"}
